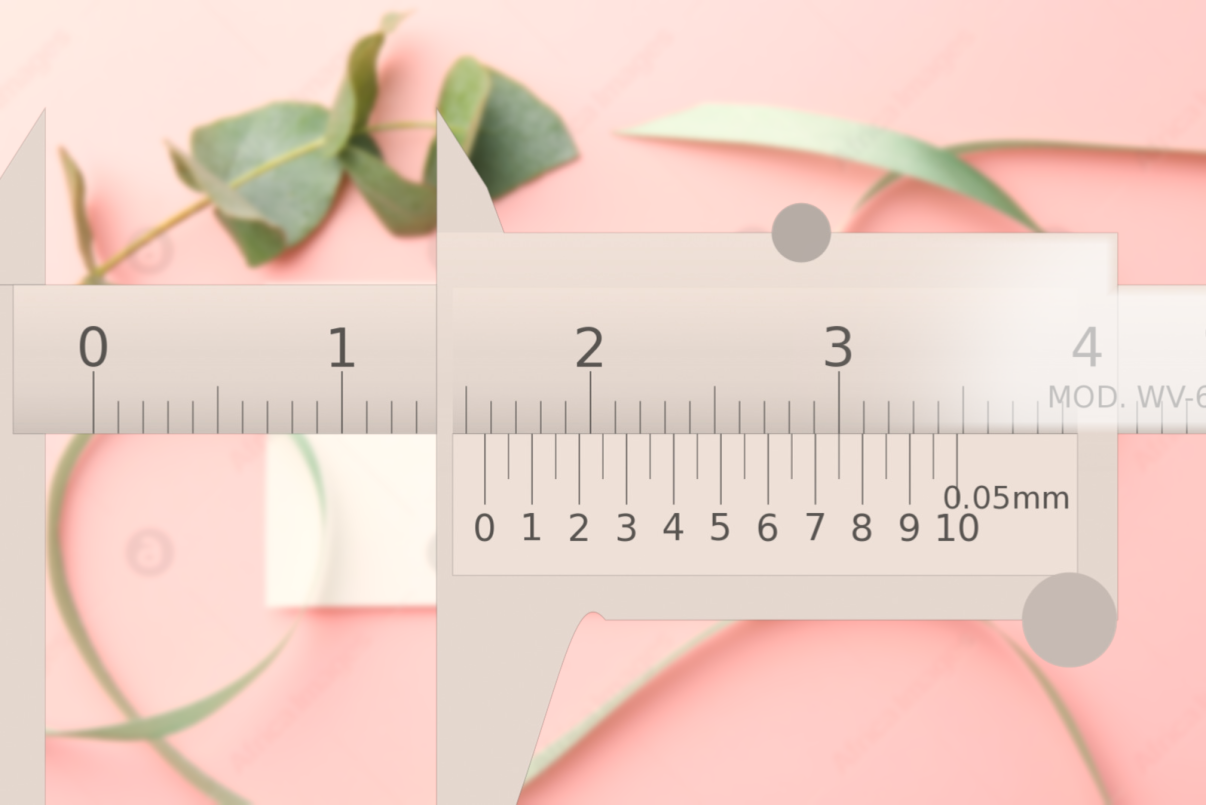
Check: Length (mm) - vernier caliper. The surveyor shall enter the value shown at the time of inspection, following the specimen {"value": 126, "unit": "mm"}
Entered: {"value": 15.75, "unit": "mm"}
